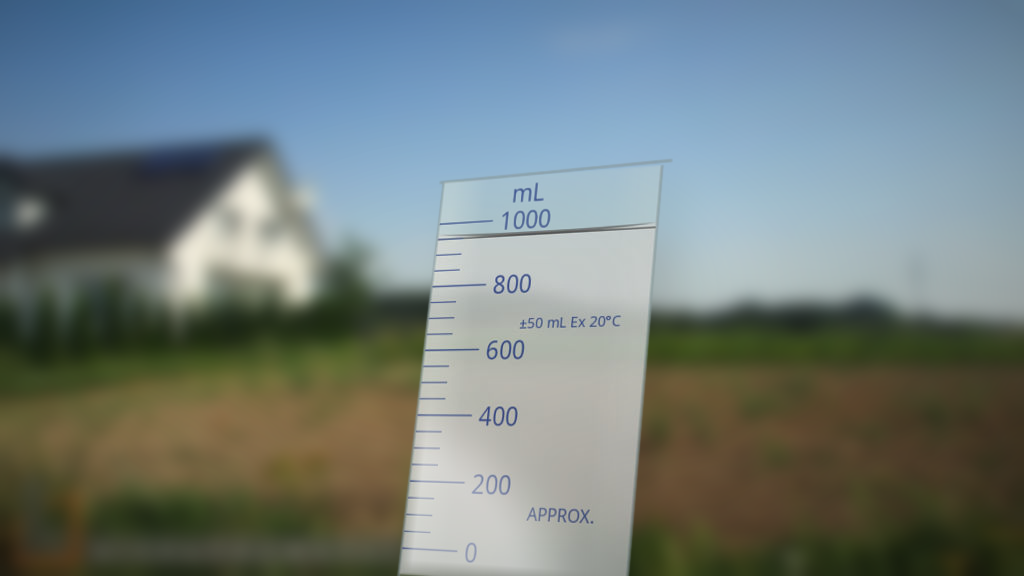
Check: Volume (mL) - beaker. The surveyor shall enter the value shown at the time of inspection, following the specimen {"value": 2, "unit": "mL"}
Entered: {"value": 950, "unit": "mL"}
